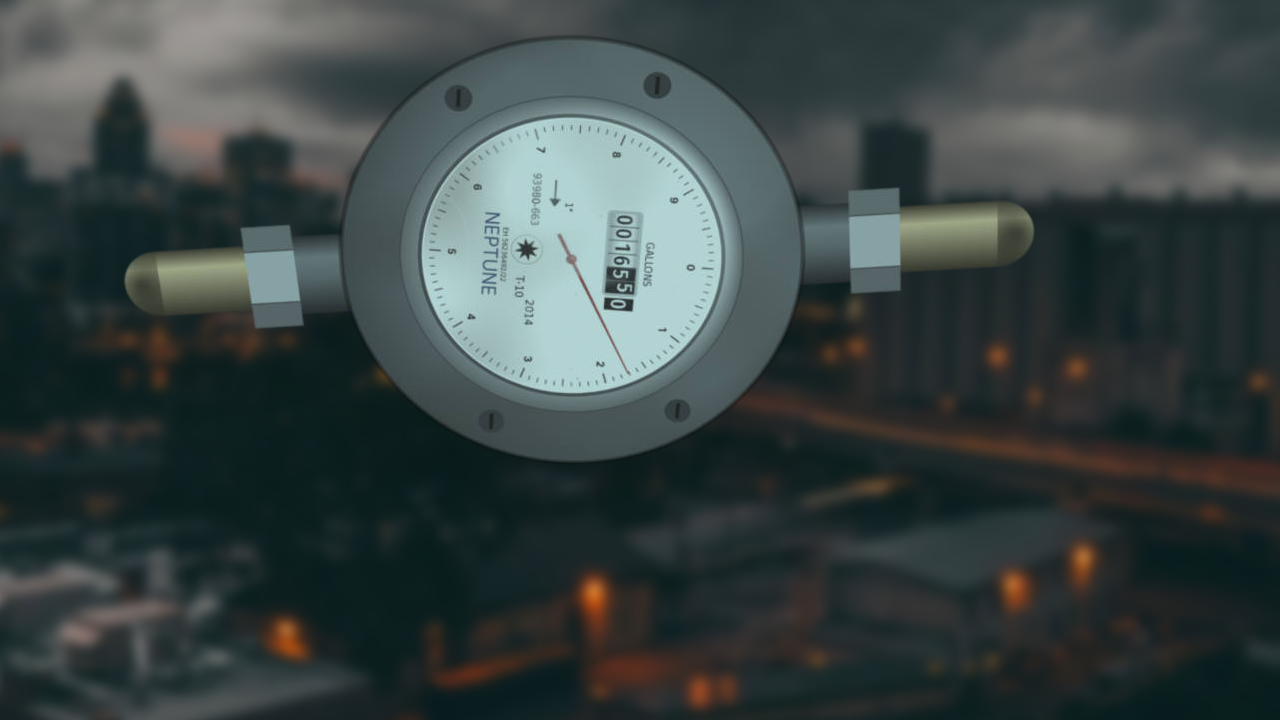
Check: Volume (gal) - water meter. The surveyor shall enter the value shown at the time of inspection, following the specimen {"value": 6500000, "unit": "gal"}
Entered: {"value": 16551.7, "unit": "gal"}
